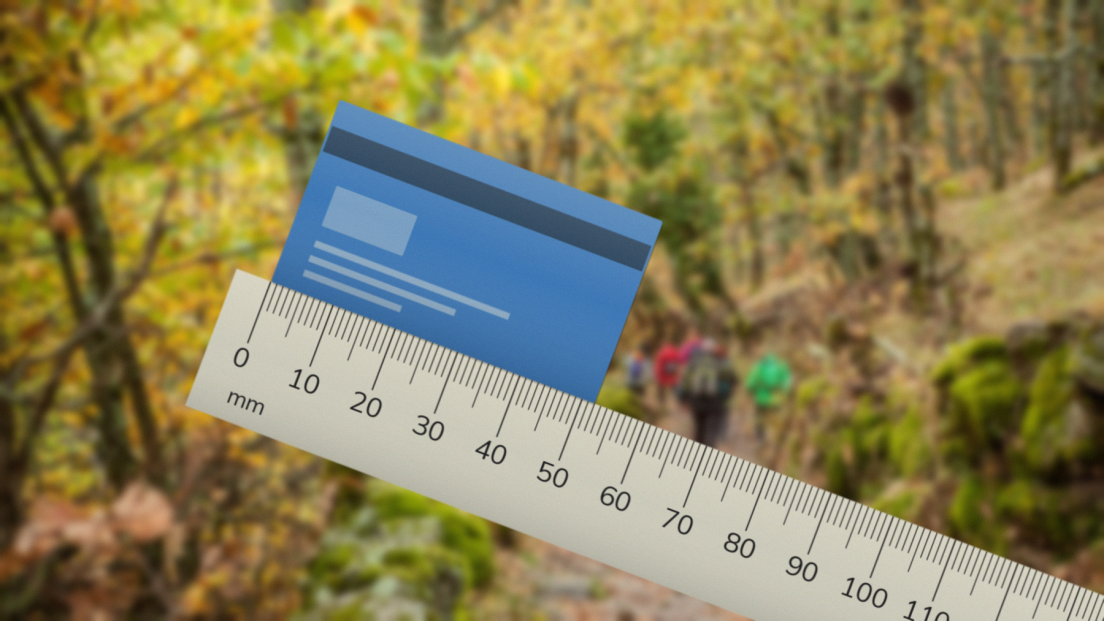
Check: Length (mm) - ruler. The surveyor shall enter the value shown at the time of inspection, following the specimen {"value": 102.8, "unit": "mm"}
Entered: {"value": 52, "unit": "mm"}
